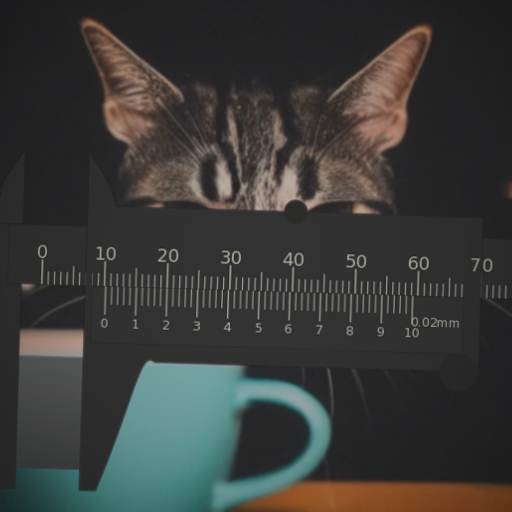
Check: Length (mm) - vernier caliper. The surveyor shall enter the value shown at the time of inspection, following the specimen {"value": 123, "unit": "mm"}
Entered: {"value": 10.2, "unit": "mm"}
